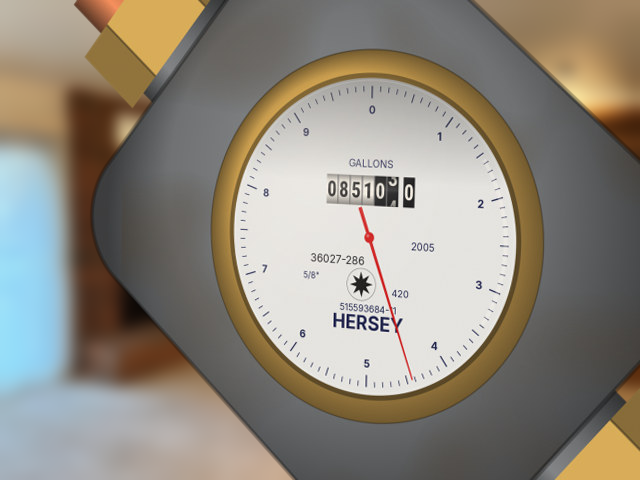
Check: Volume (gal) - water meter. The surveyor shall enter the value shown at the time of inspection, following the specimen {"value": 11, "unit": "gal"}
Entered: {"value": 851034.4, "unit": "gal"}
